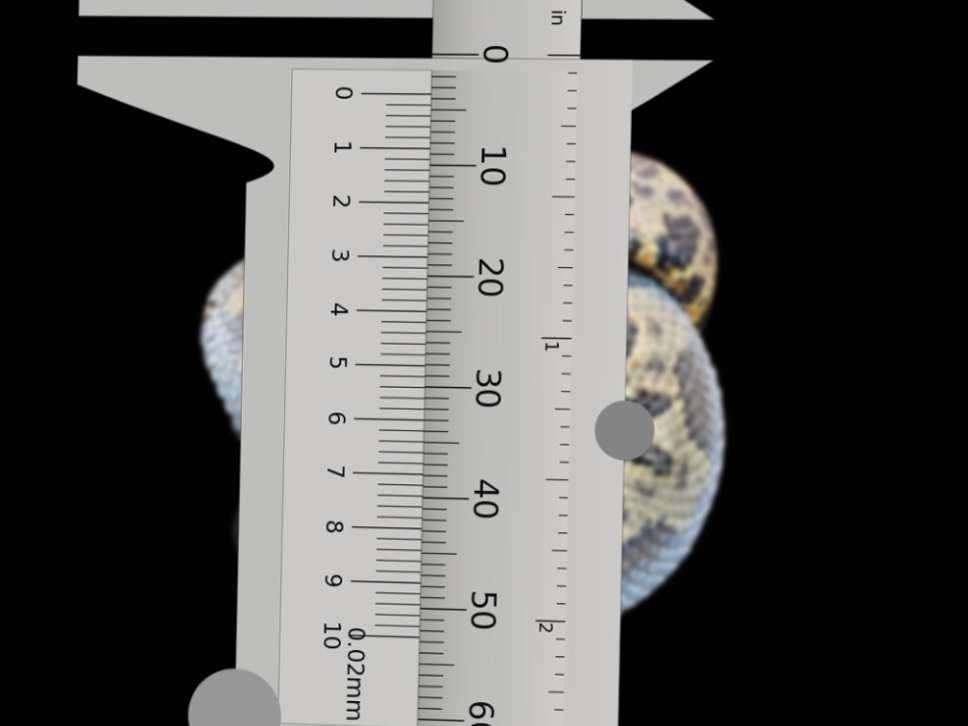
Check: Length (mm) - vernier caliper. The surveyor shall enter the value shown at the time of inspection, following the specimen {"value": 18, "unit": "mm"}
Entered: {"value": 3.6, "unit": "mm"}
